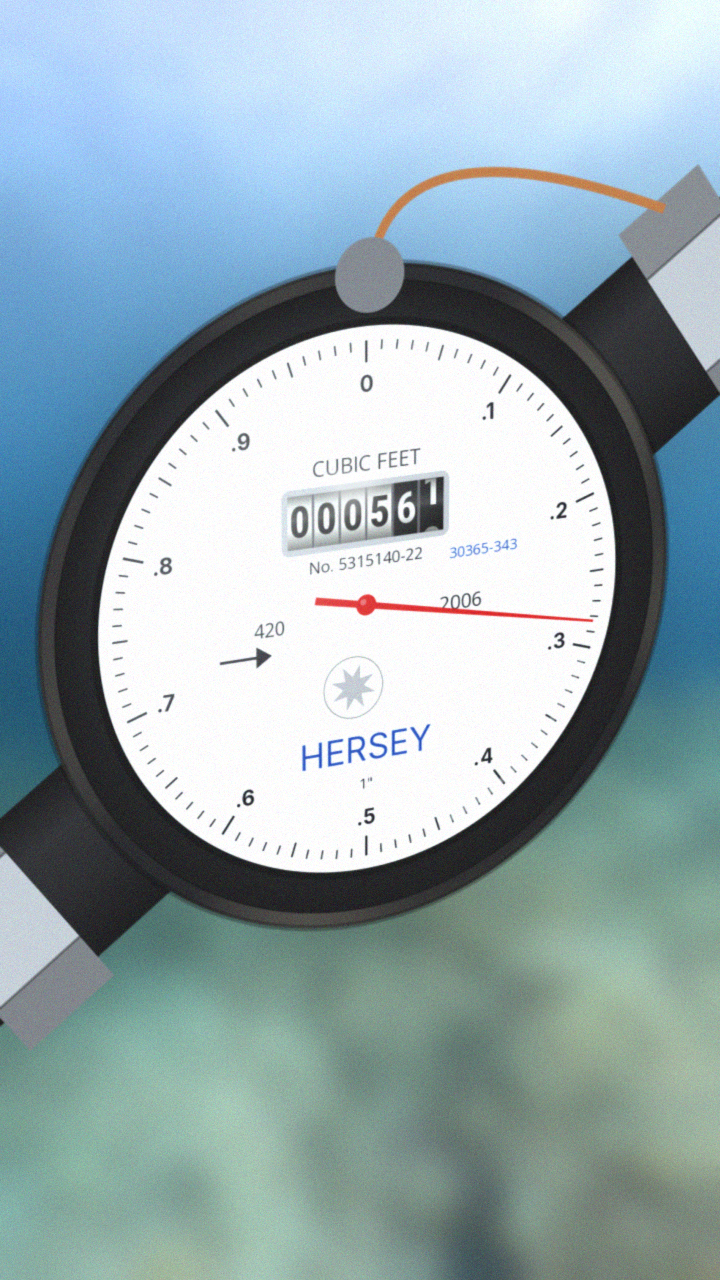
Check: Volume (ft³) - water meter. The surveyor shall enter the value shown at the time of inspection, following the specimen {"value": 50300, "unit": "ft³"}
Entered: {"value": 561.28, "unit": "ft³"}
